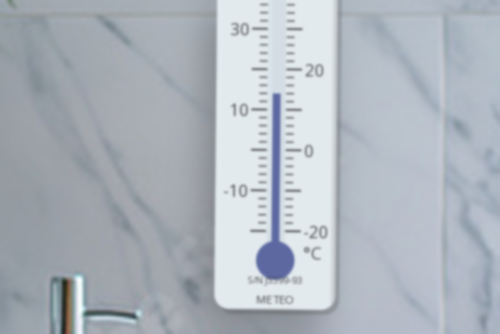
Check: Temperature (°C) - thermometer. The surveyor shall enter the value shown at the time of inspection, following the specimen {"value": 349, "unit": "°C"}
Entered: {"value": 14, "unit": "°C"}
